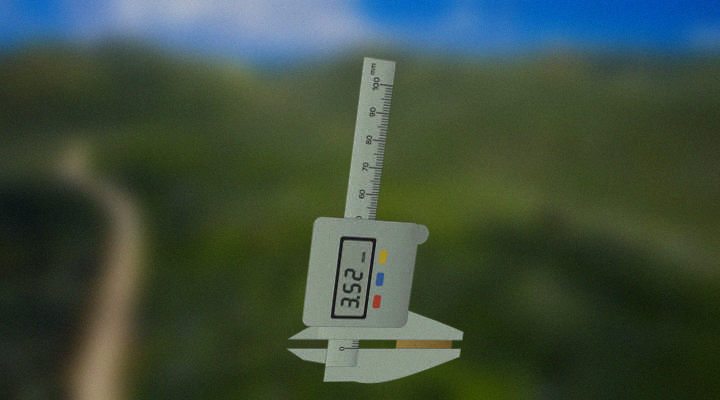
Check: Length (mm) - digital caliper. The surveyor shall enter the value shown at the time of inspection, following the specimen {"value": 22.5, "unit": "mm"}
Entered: {"value": 3.52, "unit": "mm"}
